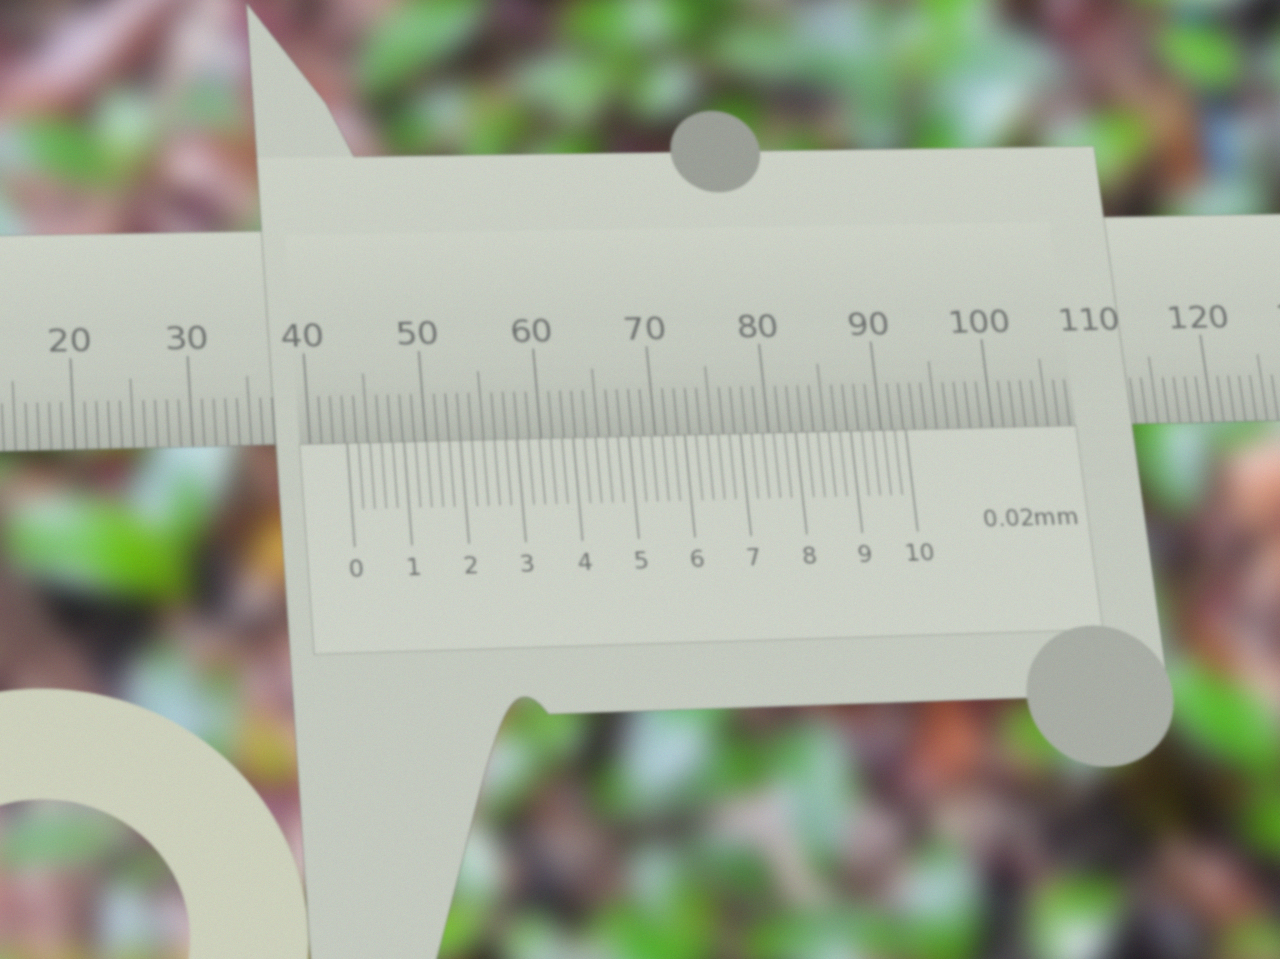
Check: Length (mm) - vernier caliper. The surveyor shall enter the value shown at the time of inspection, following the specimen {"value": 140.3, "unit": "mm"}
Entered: {"value": 43.2, "unit": "mm"}
